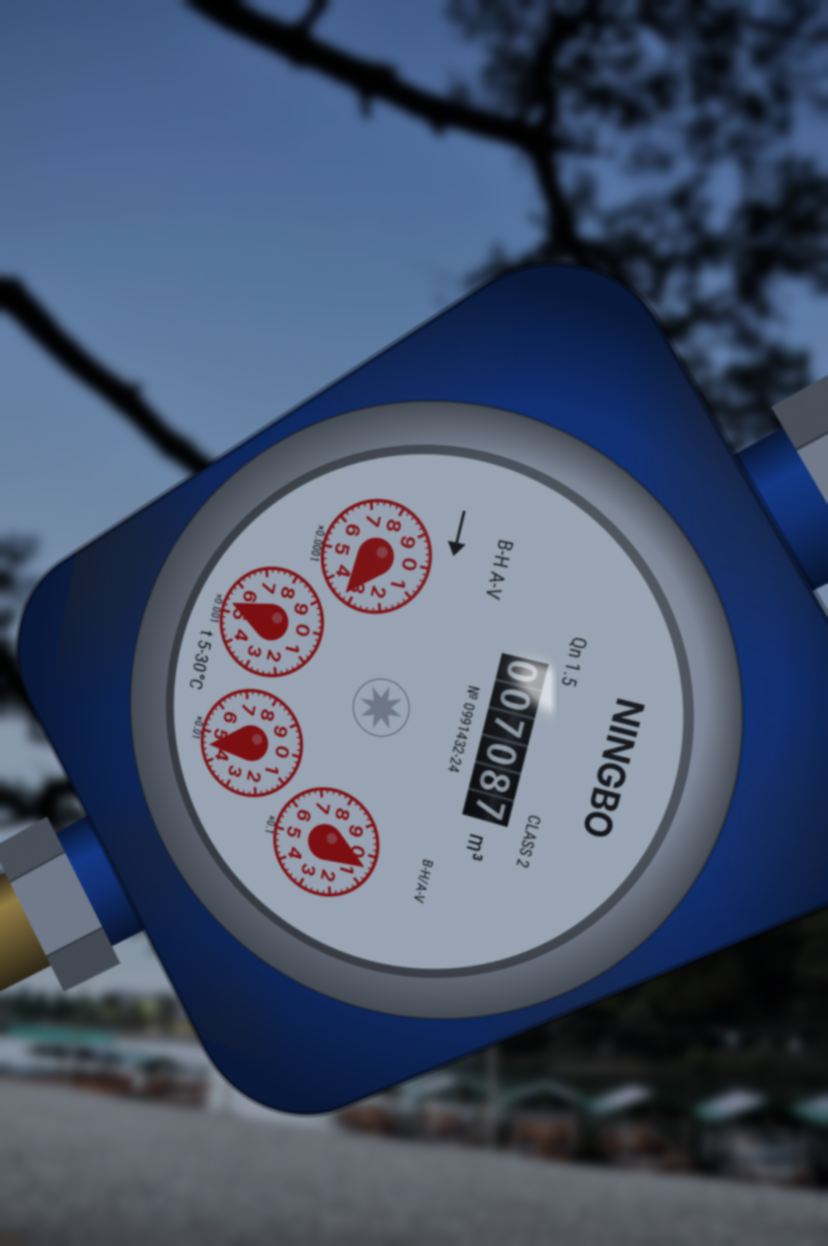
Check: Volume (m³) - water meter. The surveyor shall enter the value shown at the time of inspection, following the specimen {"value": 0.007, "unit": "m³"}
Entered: {"value": 7087.0453, "unit": "m³"}
